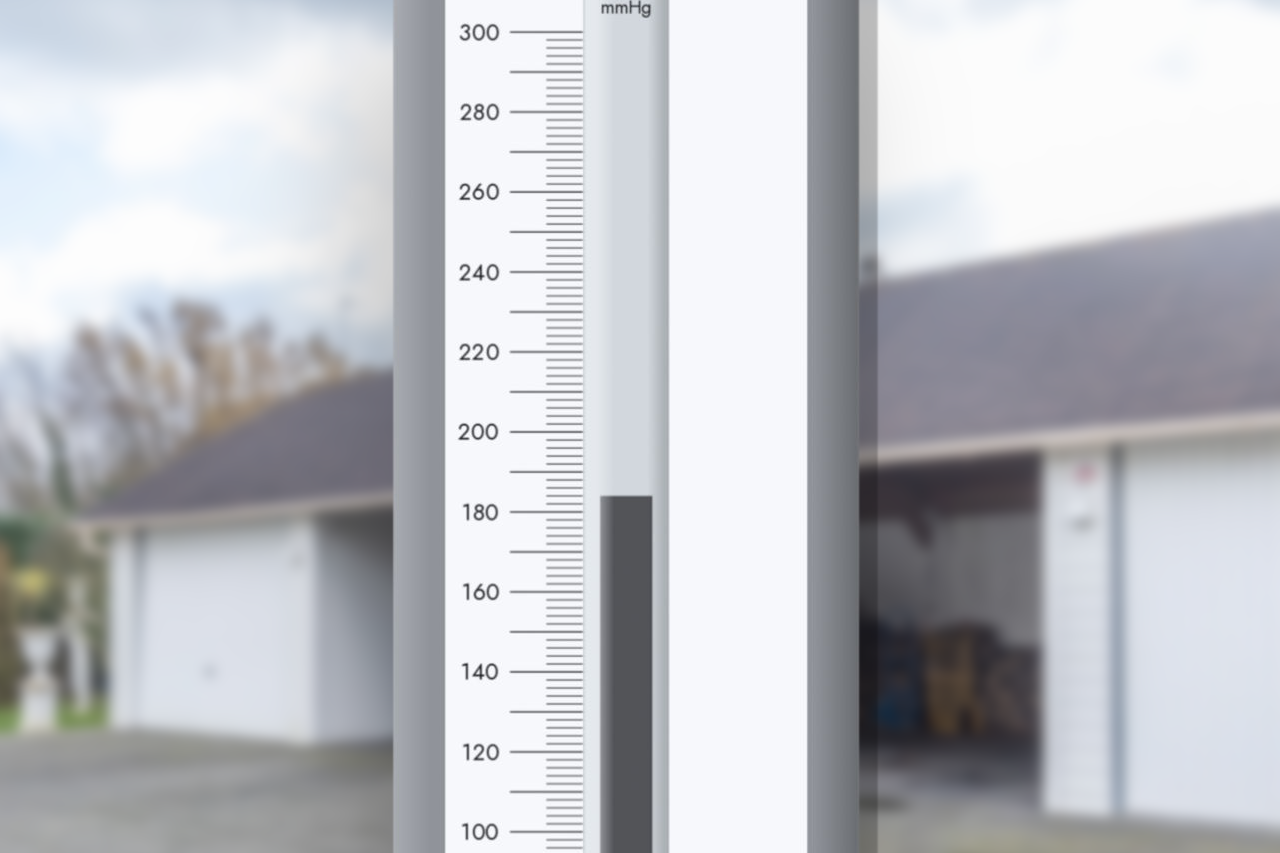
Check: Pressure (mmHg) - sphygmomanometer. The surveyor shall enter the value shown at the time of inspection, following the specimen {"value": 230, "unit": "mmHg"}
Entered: {"value": 184, "unit": "mmHg"}
